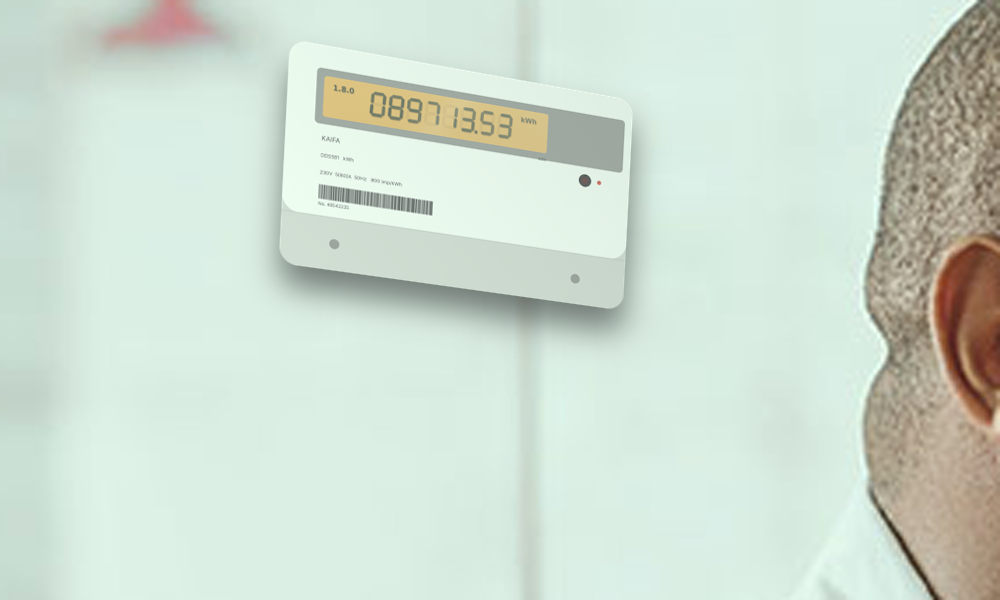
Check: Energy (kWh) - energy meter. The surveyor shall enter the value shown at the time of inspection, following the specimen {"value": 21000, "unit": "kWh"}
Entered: {"value": 89713.53, "unit": "kWh"}
